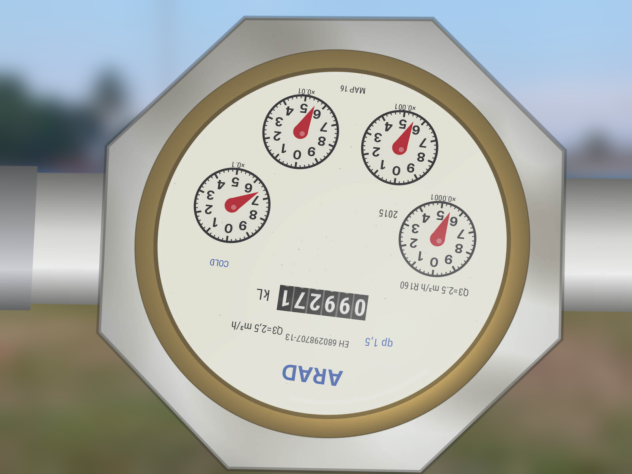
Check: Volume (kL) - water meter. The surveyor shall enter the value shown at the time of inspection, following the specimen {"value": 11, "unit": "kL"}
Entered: {"value": 99271.6555, "unit": "kL"}
